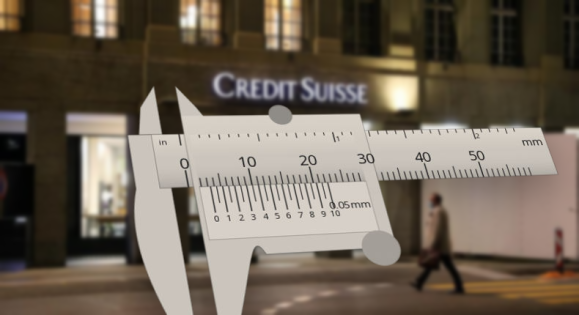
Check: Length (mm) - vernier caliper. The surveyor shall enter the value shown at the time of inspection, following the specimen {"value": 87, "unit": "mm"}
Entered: {"value": 3.4, "unit": "mm"}
